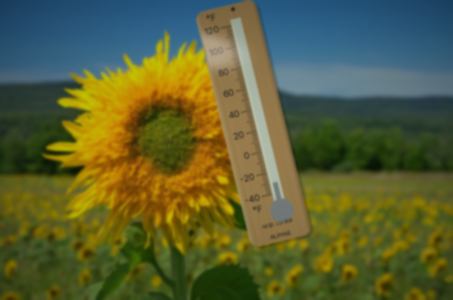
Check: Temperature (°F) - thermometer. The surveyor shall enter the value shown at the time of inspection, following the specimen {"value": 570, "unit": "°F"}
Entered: {"value": -30, "unit": "°F"}
